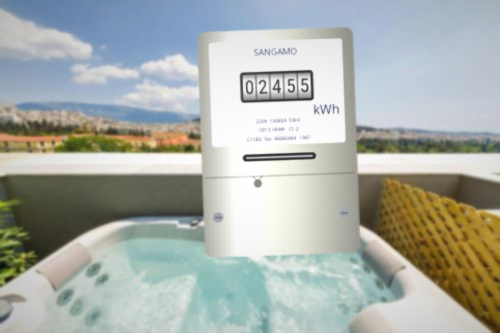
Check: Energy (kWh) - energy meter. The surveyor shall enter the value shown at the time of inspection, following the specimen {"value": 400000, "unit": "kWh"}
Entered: {"value": 2455, "unit": "kWh"}
